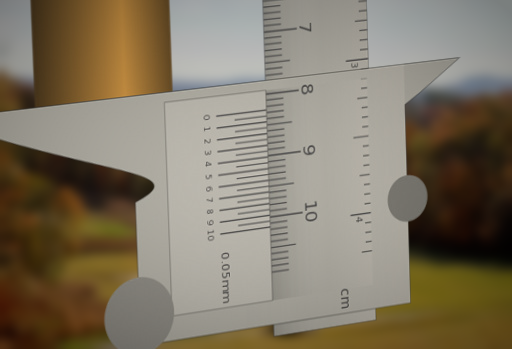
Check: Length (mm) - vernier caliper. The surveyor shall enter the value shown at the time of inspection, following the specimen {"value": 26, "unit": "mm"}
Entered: {"value": 82.6, "unit": "mm"}
